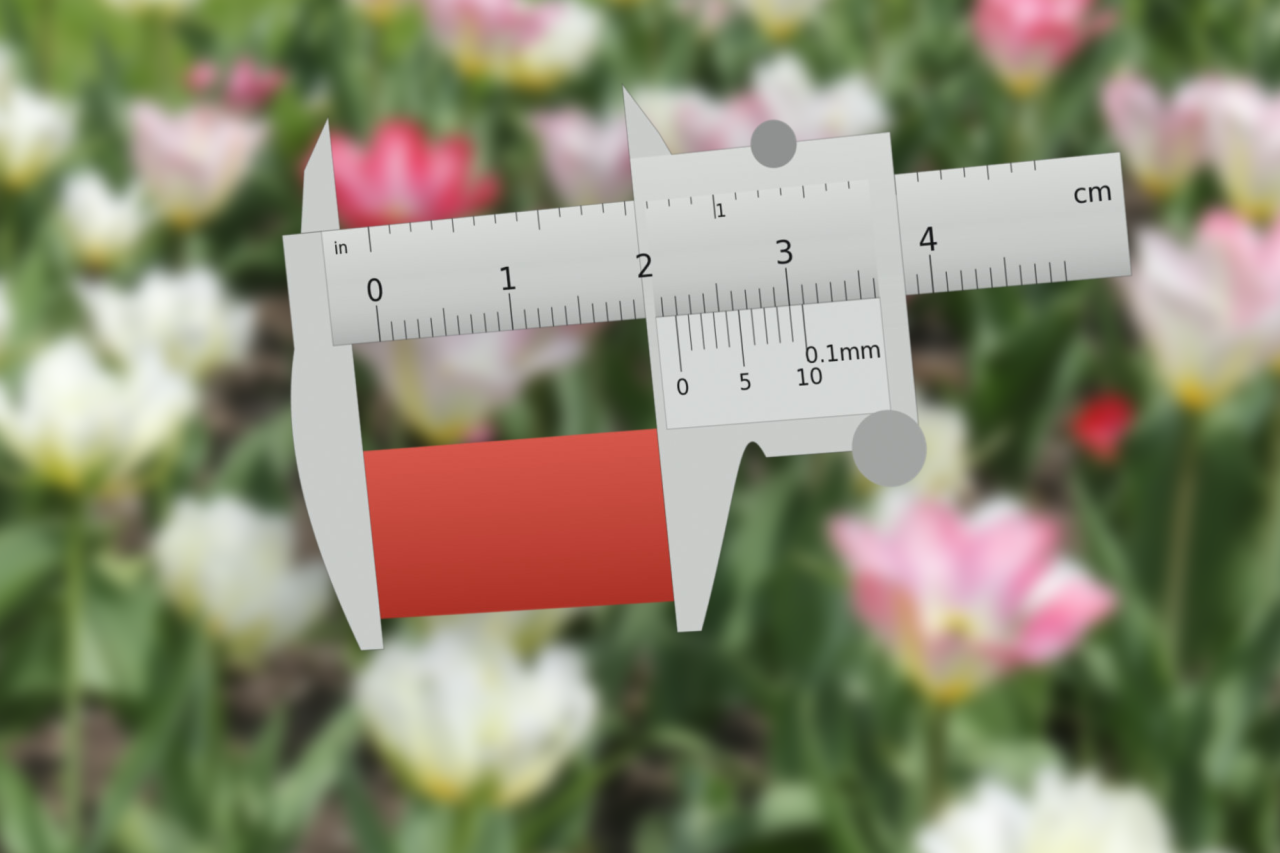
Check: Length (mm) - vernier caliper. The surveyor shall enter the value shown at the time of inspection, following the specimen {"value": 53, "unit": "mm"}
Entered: {"value": 21.9, "unit": "mm"}
